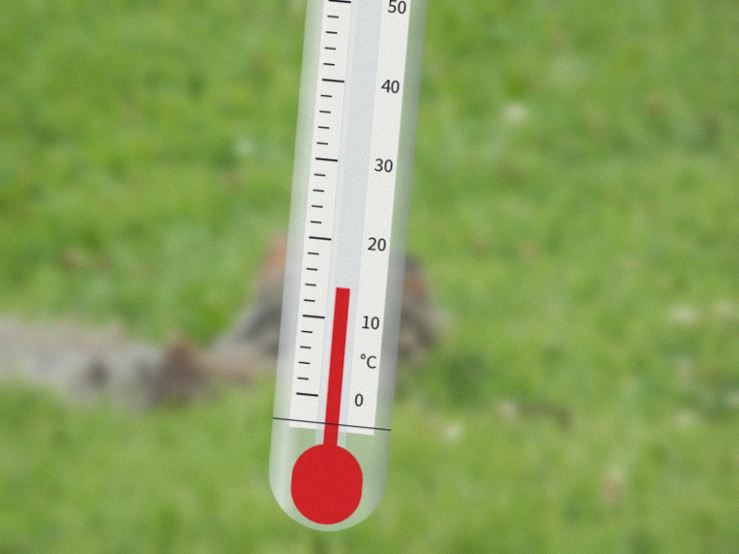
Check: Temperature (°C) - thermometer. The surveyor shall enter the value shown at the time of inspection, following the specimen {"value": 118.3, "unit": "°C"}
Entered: {"value": 14, "unit": "°C"}
